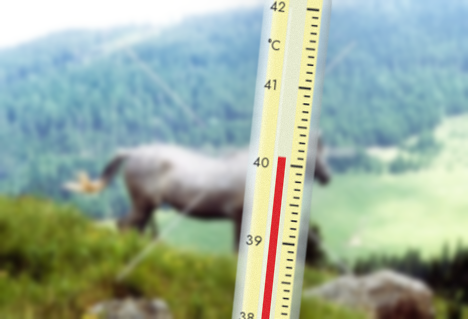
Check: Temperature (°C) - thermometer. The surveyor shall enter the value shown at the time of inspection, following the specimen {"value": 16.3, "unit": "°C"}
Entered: {"value": 40.1, "unit": "°C"}
